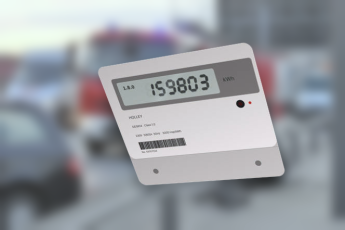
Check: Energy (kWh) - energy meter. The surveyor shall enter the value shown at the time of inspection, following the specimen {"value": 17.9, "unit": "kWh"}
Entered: {"value": 159803, "unit": "kWh"}
